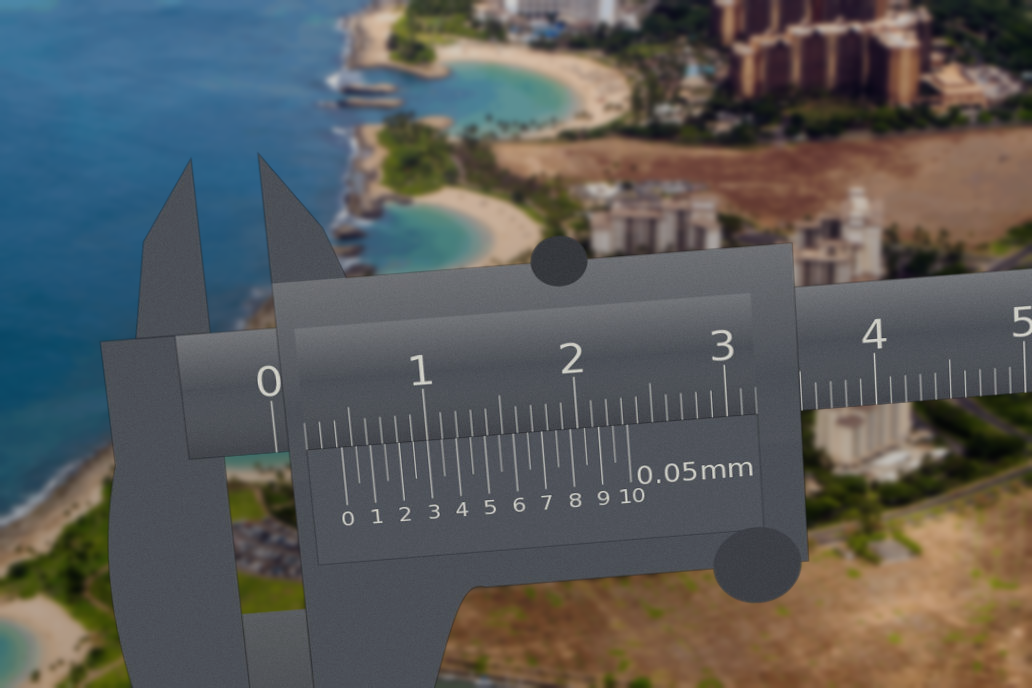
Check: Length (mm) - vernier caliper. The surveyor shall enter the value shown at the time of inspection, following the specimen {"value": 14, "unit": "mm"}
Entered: {"value": 4.3, "unit": "mm"}
